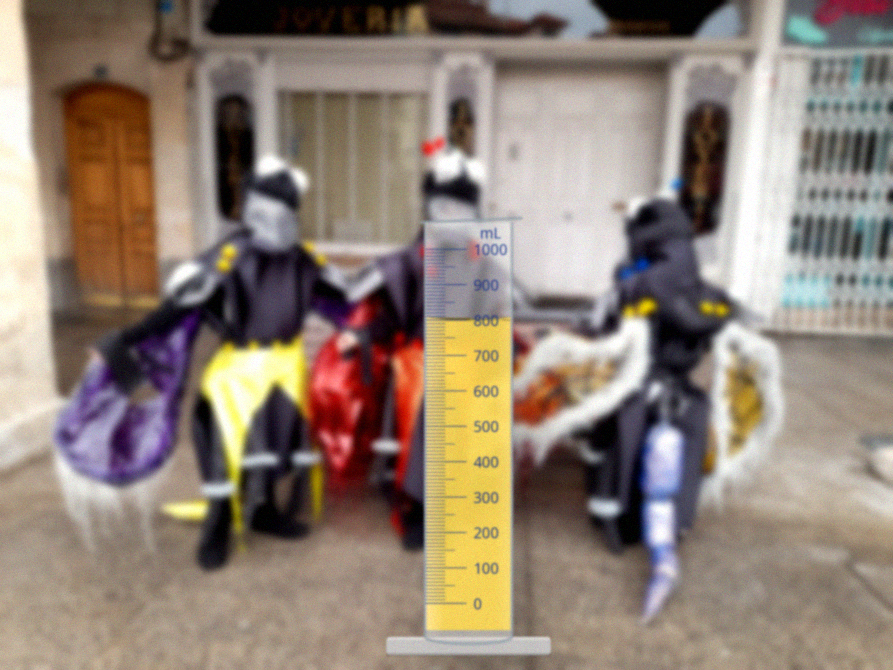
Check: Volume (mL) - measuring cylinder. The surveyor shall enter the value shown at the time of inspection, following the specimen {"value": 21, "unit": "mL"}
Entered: {"value": 800, "unit": "mL"}
